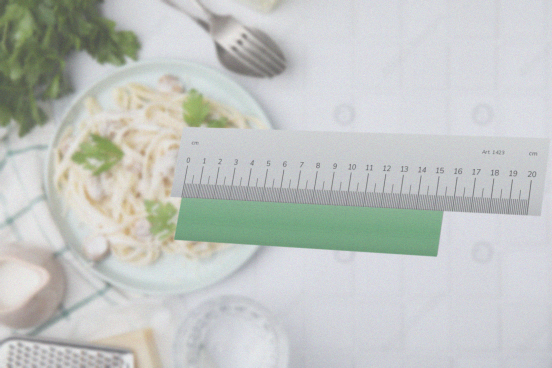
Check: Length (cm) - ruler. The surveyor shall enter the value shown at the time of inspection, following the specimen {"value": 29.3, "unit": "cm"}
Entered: {"value": 15.5, "unit": "cm"}
